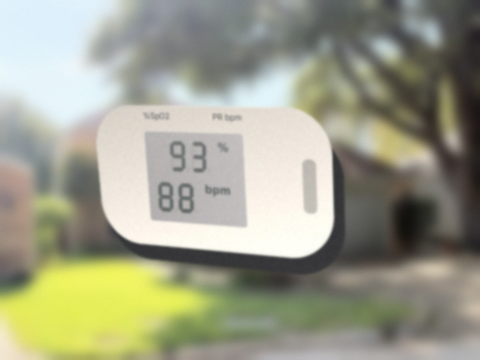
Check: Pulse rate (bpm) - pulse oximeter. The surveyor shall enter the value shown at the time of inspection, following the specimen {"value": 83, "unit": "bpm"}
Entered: {"value": 88, "unit": "bpm"}
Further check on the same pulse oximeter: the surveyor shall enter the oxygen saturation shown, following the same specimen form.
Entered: {"value": 93, "unit": "%"}
